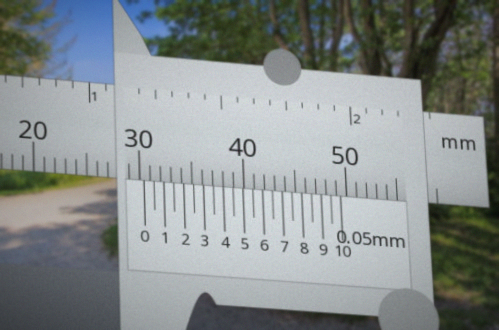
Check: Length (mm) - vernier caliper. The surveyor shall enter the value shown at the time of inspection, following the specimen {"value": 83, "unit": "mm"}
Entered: {"value": 30.4, "unit": "mm"}
